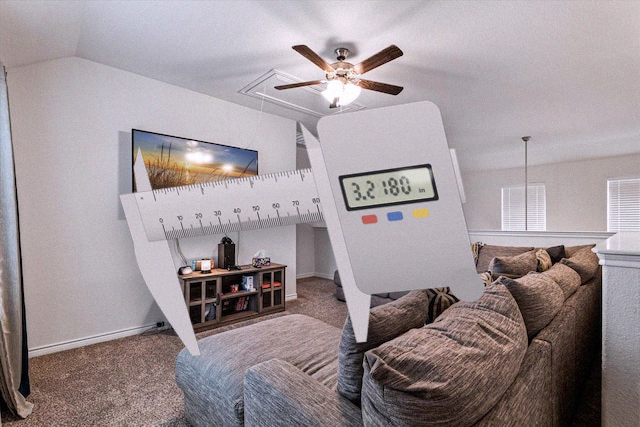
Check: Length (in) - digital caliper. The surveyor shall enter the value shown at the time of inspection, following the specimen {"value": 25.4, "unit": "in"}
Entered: {"value": 3.2180, "unit": "in"}
